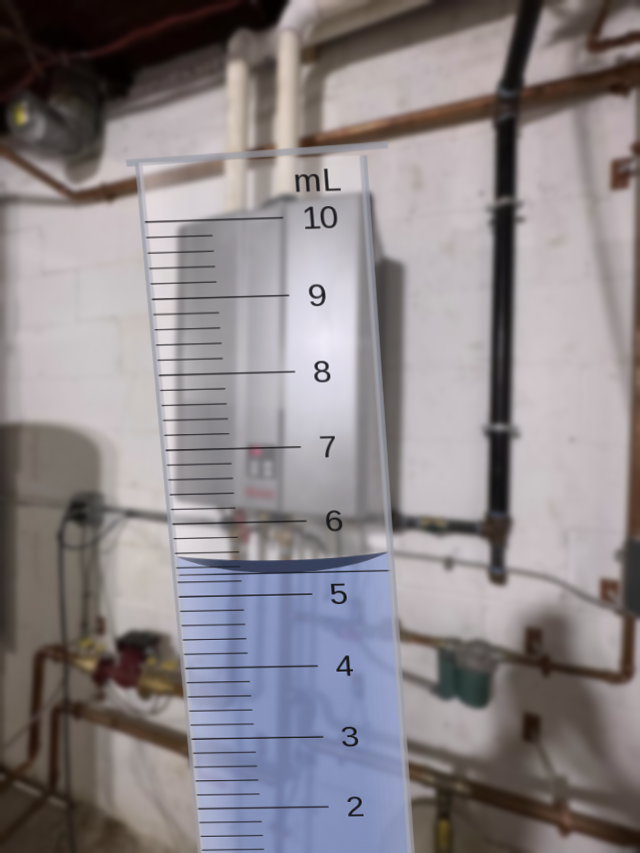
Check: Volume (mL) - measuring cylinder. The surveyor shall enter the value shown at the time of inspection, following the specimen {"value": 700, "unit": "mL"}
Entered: {"value": 5.3, "unit": "mL"}
